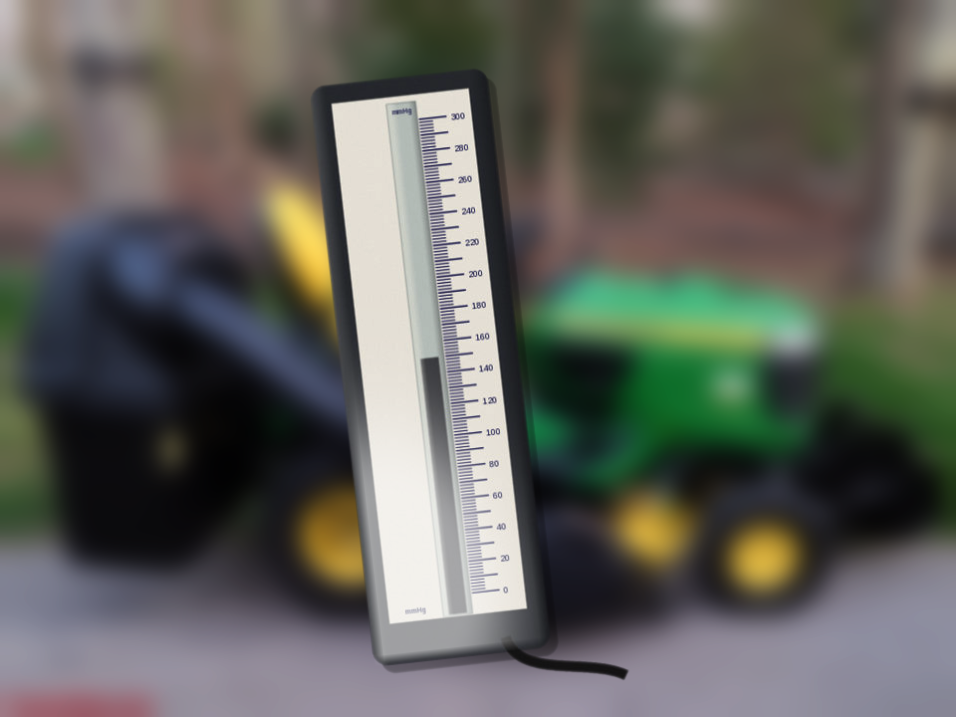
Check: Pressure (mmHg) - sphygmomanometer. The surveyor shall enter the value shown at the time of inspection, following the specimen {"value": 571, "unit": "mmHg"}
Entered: {"value": 150, "unit": "mmHg"}
